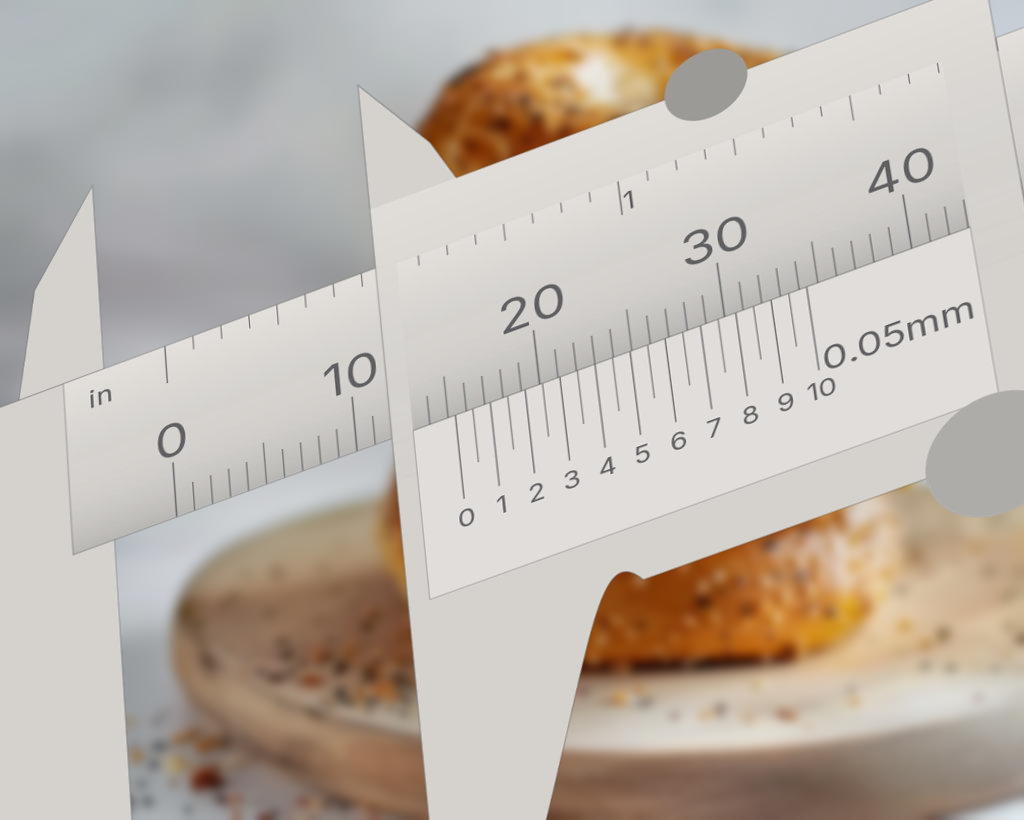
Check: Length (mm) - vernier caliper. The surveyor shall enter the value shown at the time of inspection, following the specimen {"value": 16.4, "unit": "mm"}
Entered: {"value": 15.4, "unit": "mm"}
